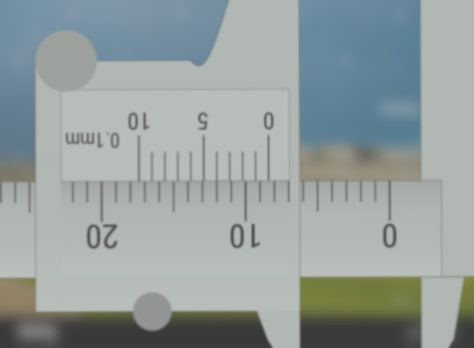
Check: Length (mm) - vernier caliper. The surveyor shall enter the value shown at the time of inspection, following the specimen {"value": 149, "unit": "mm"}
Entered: {"value": 8.4, "unit": "mm"}
